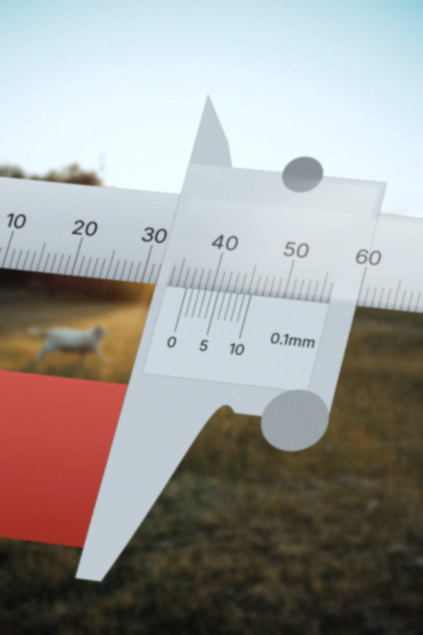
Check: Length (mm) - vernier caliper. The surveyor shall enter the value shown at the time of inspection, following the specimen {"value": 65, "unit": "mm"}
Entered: {"value": 36.4, "unit": "mm"}
